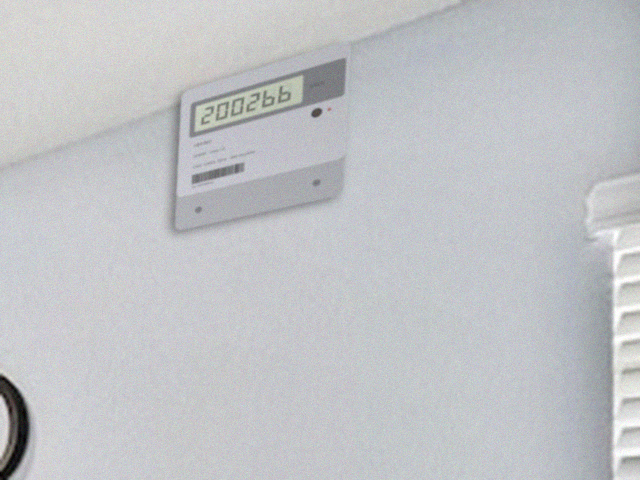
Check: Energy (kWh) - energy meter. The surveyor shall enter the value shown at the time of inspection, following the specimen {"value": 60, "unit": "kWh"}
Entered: {"value": 200266, "unit": "kWh"}
